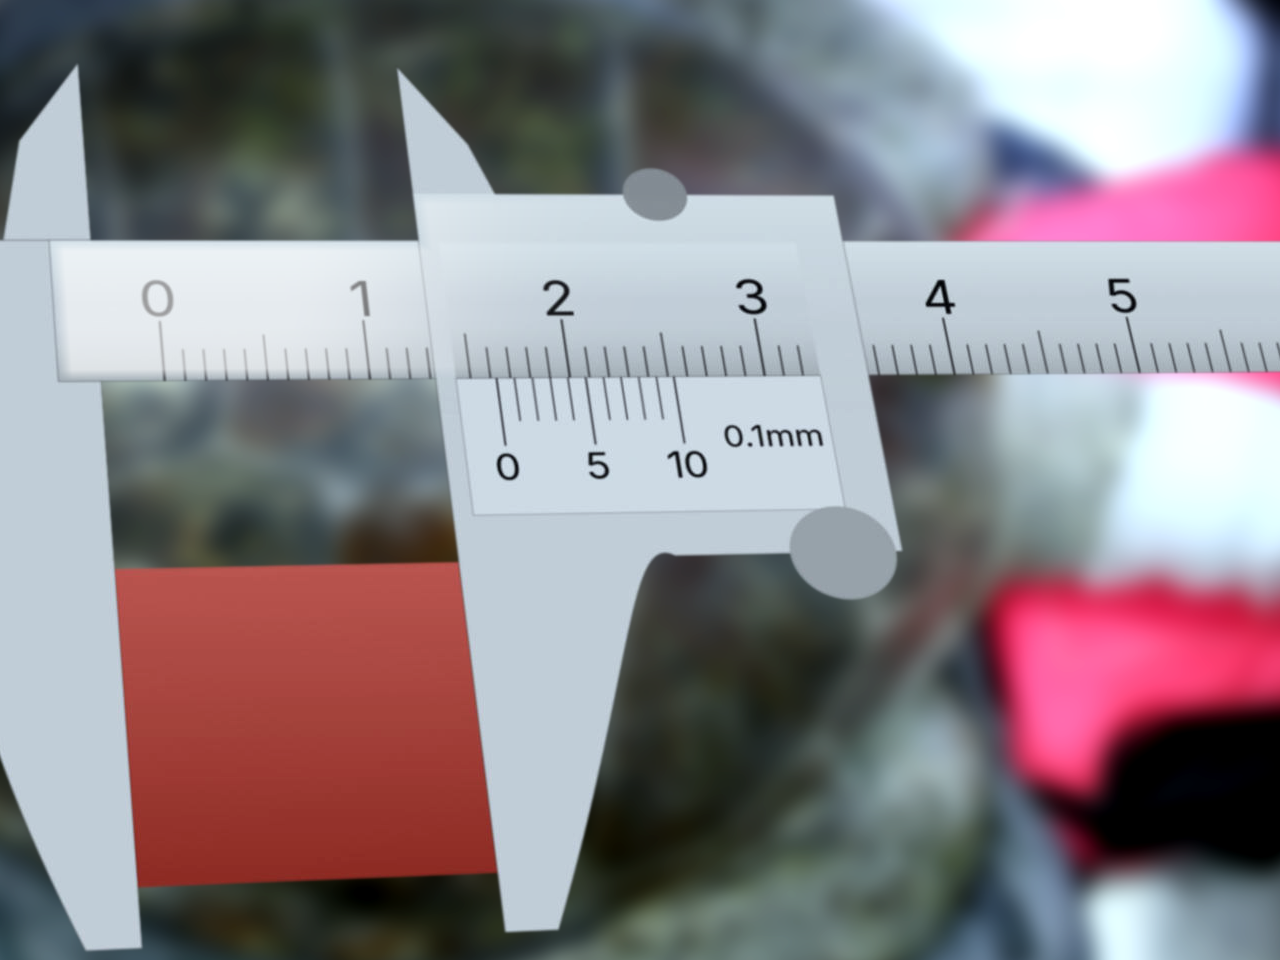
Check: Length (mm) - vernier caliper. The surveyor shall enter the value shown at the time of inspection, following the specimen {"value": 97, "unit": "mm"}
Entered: {"value": 16.3, "unit": "mm"}
